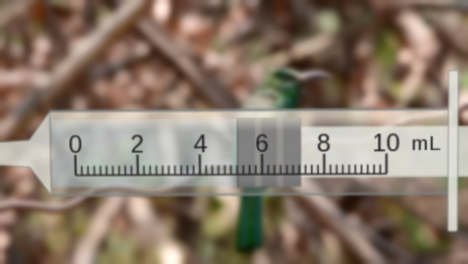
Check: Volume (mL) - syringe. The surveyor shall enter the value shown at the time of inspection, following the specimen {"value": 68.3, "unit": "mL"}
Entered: {"value": 5.2, "unit": "mL"}
